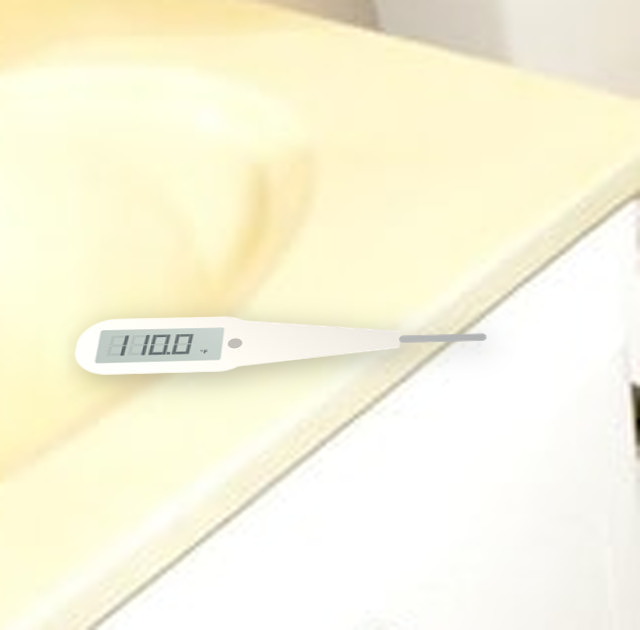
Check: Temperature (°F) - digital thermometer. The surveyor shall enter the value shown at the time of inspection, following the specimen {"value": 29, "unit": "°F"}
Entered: {"value": 110.0, "unit": "°F"}
